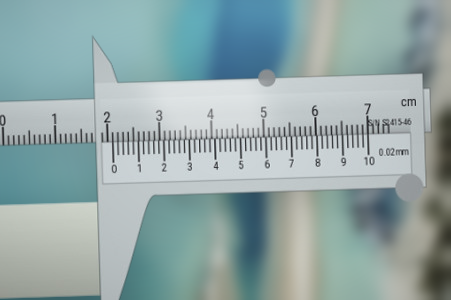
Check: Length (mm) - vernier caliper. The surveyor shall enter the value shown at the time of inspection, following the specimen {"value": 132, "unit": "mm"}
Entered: {"value": 21.0, "unit": "mm"}
